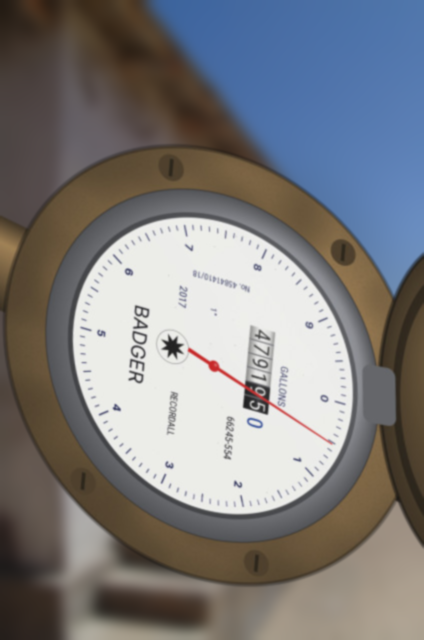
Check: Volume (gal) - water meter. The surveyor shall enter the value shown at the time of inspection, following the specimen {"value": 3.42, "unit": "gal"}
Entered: {"value": 4791950.5, "unit": "gal"}
